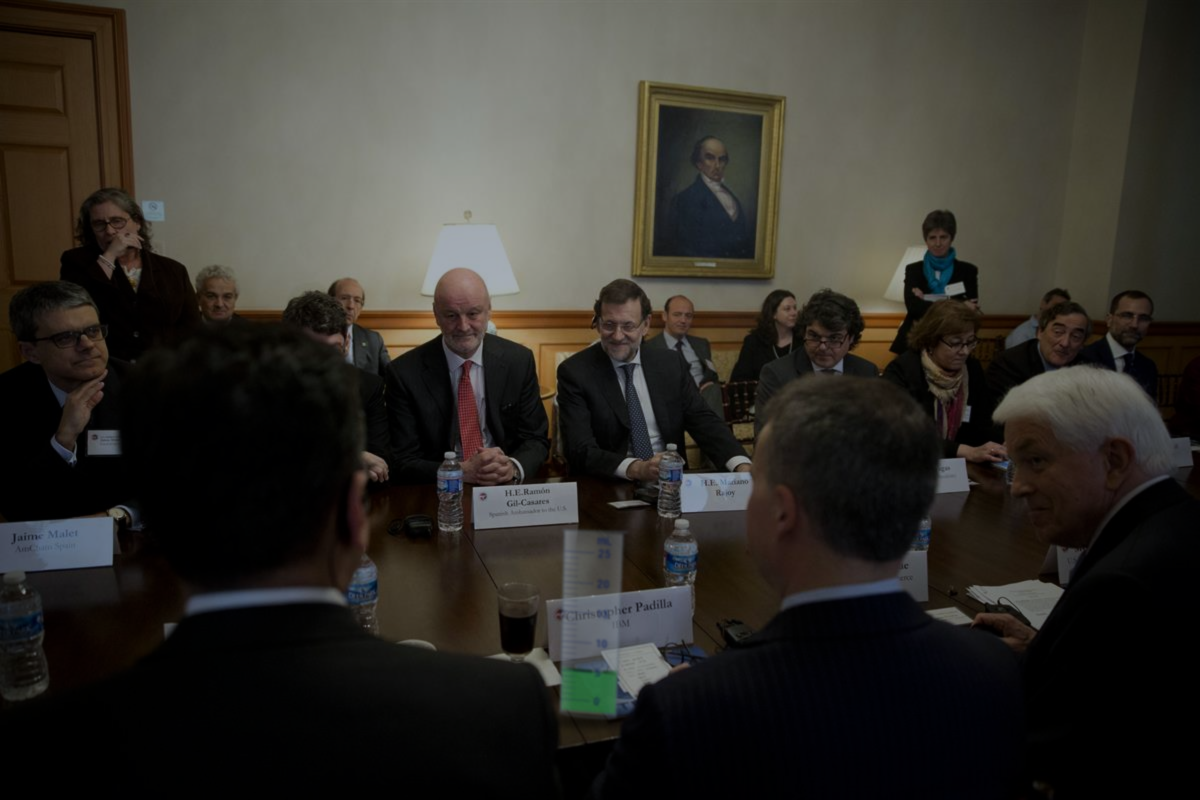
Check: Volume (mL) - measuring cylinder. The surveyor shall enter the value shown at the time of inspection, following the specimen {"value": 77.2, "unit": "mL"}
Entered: {"value": 5, "unit": "mL"}
